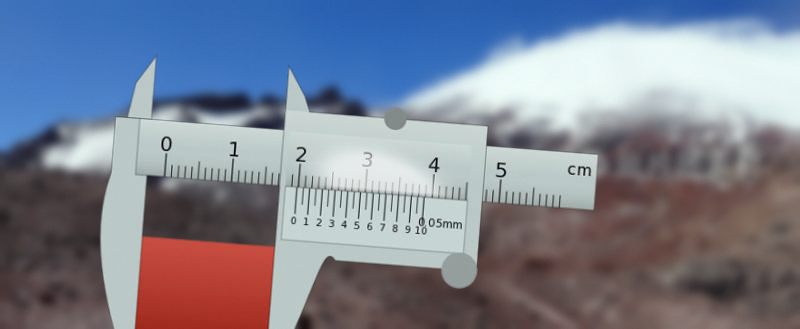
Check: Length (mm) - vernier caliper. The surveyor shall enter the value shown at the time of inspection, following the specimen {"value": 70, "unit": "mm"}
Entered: {"value": 19.8, "unit": "mm"}
